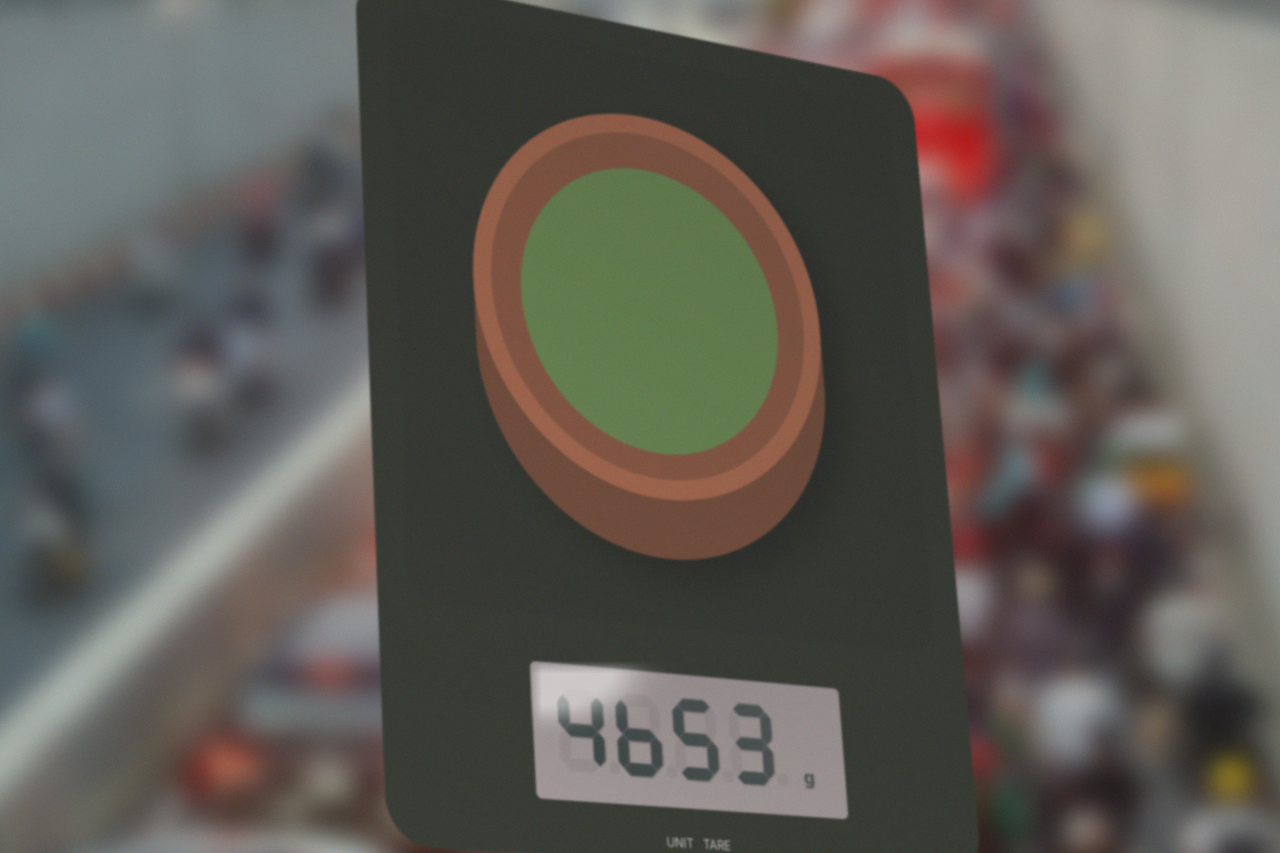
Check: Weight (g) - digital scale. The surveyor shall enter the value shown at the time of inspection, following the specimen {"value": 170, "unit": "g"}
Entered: {"value": 4653, "unit": "g"}
